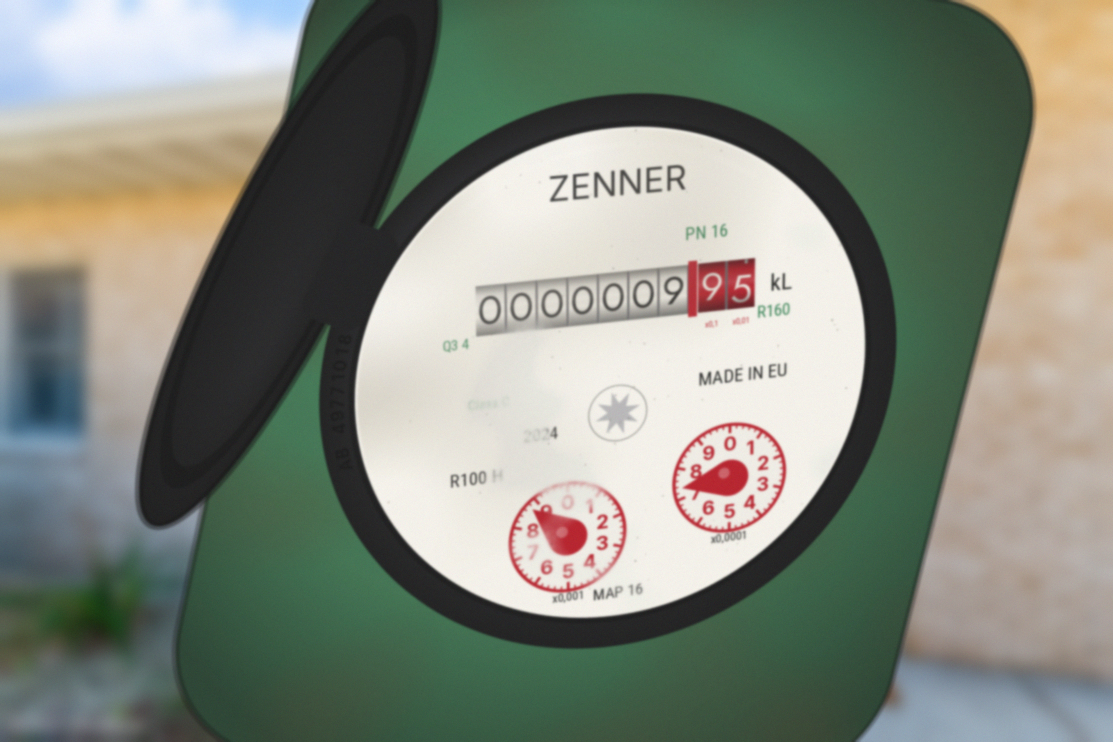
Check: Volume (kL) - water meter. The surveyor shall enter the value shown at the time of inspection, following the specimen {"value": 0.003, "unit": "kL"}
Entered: {"value": 9.9487, "unit": "kL"}
